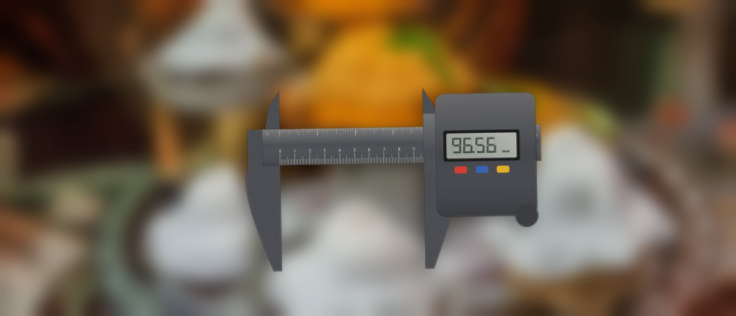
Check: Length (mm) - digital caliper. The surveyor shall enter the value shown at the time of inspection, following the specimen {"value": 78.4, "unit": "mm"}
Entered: {"value": 96.56, "unit": "mm"}
